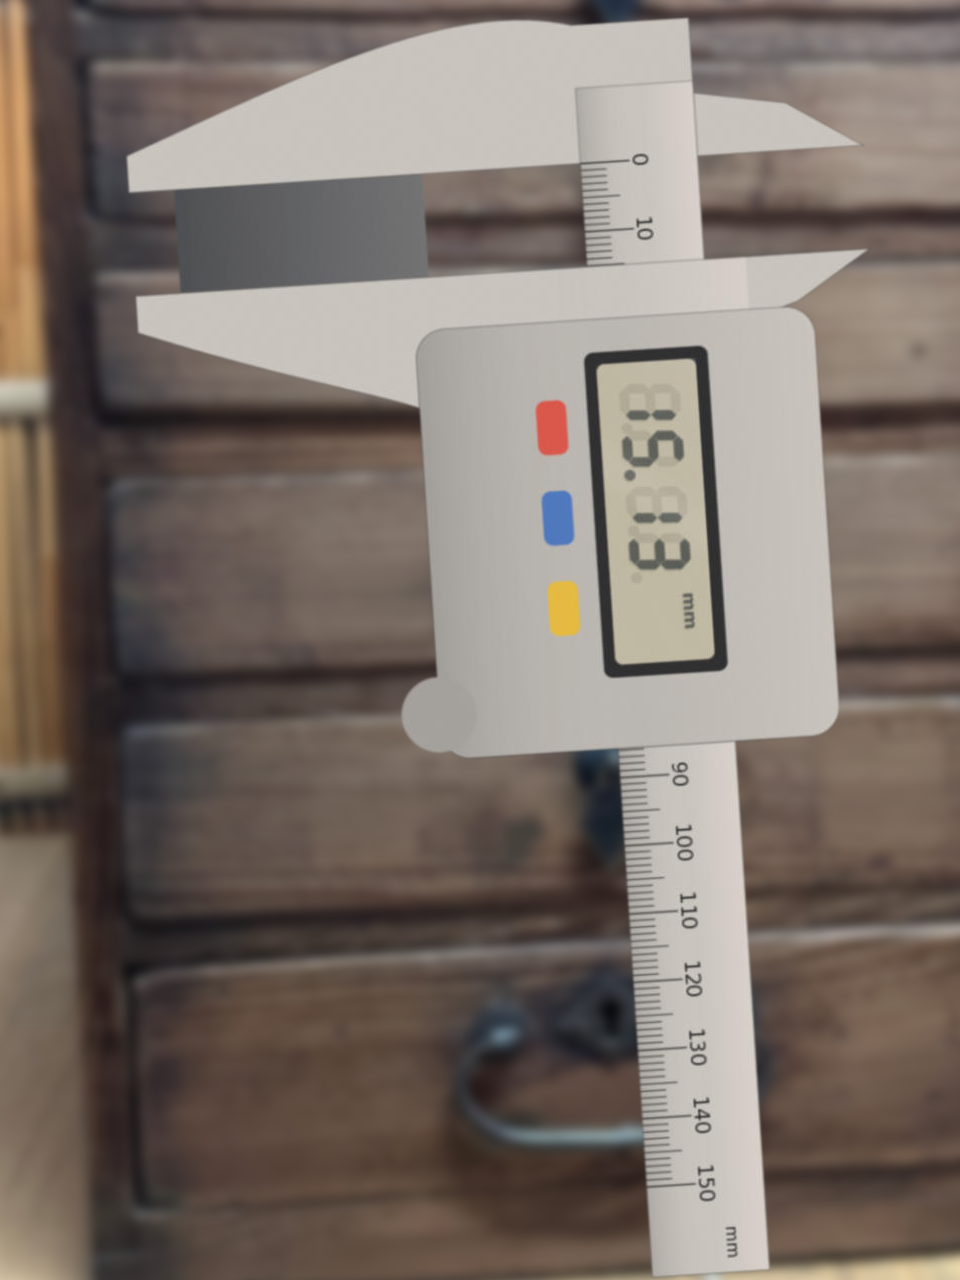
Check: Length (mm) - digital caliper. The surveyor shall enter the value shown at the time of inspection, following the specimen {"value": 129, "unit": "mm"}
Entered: {"value": 15.13, "unit": "mm"}
